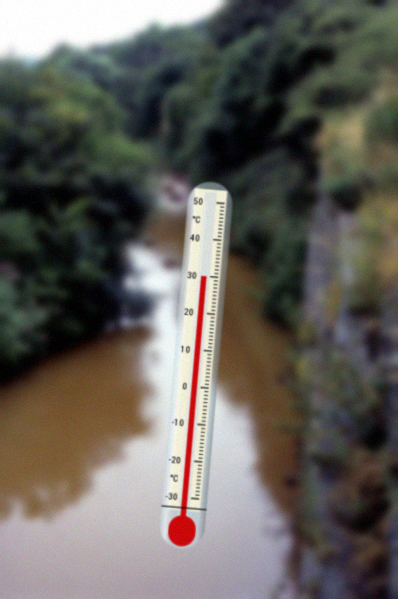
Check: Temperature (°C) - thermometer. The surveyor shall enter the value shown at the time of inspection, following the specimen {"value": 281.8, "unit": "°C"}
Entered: {"value": 30, "unit": "°C"}
